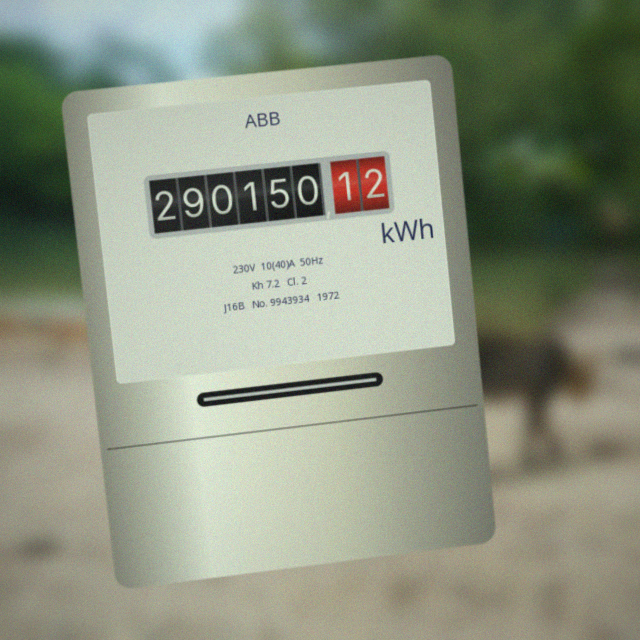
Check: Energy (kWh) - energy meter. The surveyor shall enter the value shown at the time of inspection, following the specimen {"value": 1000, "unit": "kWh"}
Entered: {"value": 290150.12, "unit": "kWh"}
